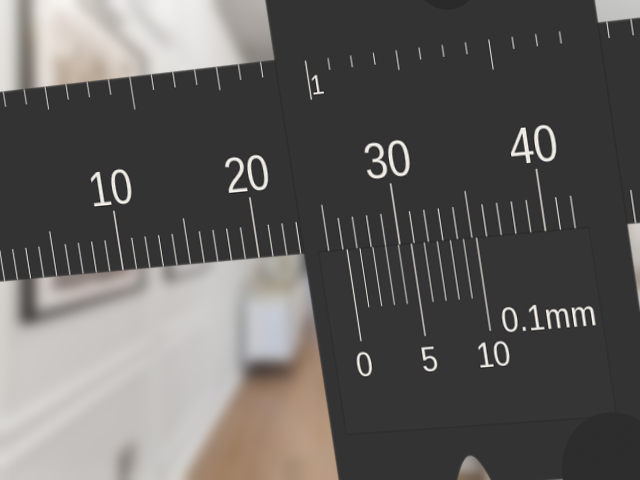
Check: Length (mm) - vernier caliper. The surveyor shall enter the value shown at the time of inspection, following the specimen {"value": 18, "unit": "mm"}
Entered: {"value": 26.3, "unit": "mm"}
